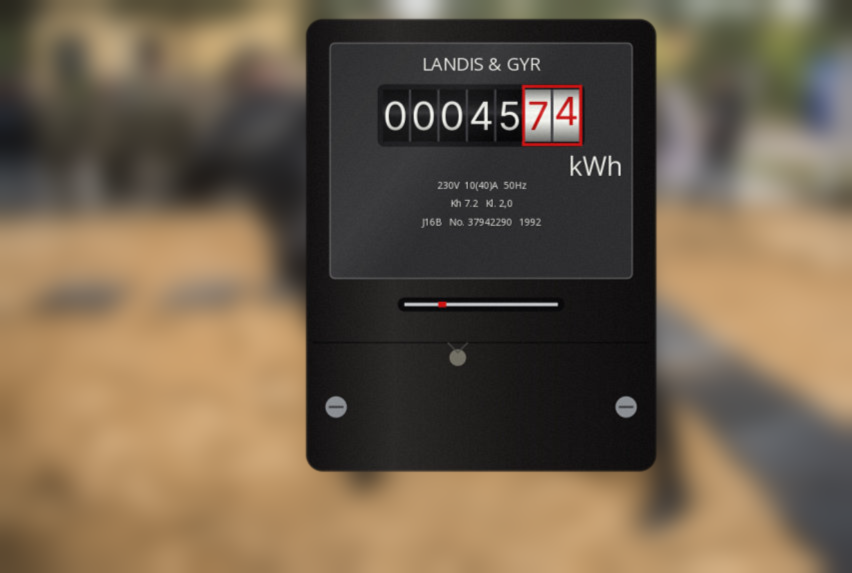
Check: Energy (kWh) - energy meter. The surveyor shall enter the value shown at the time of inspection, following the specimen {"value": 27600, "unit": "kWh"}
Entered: {"value": 45.74, "unit": "kWh"}
